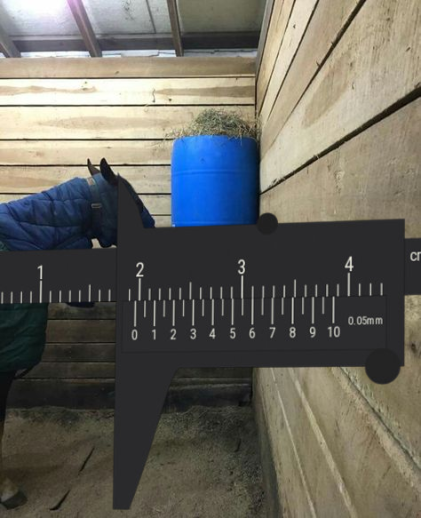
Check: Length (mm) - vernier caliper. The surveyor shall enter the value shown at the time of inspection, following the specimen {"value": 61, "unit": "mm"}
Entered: {"value": 19.6, "unit": "mm"}
